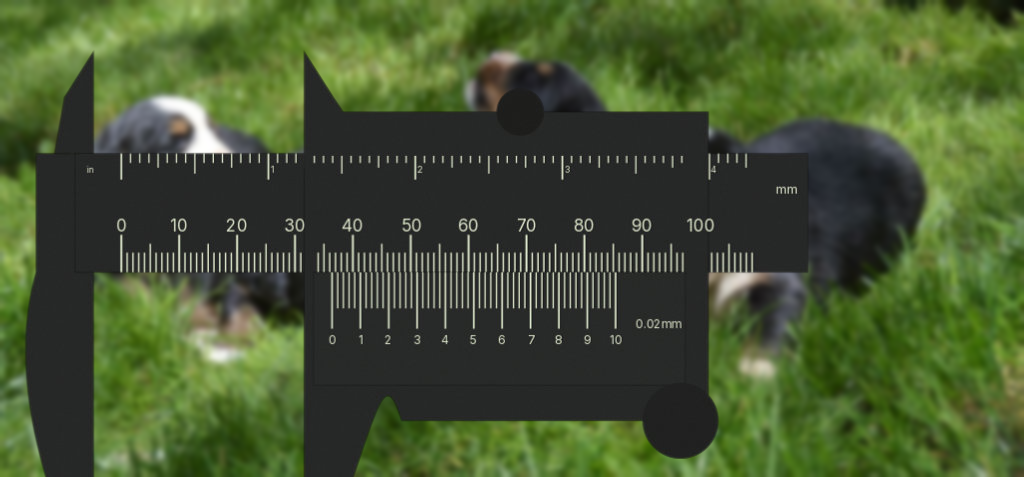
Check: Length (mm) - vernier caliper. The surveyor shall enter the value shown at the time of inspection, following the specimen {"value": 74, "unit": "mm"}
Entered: {"value": 36.4, "unit": "mm"}
